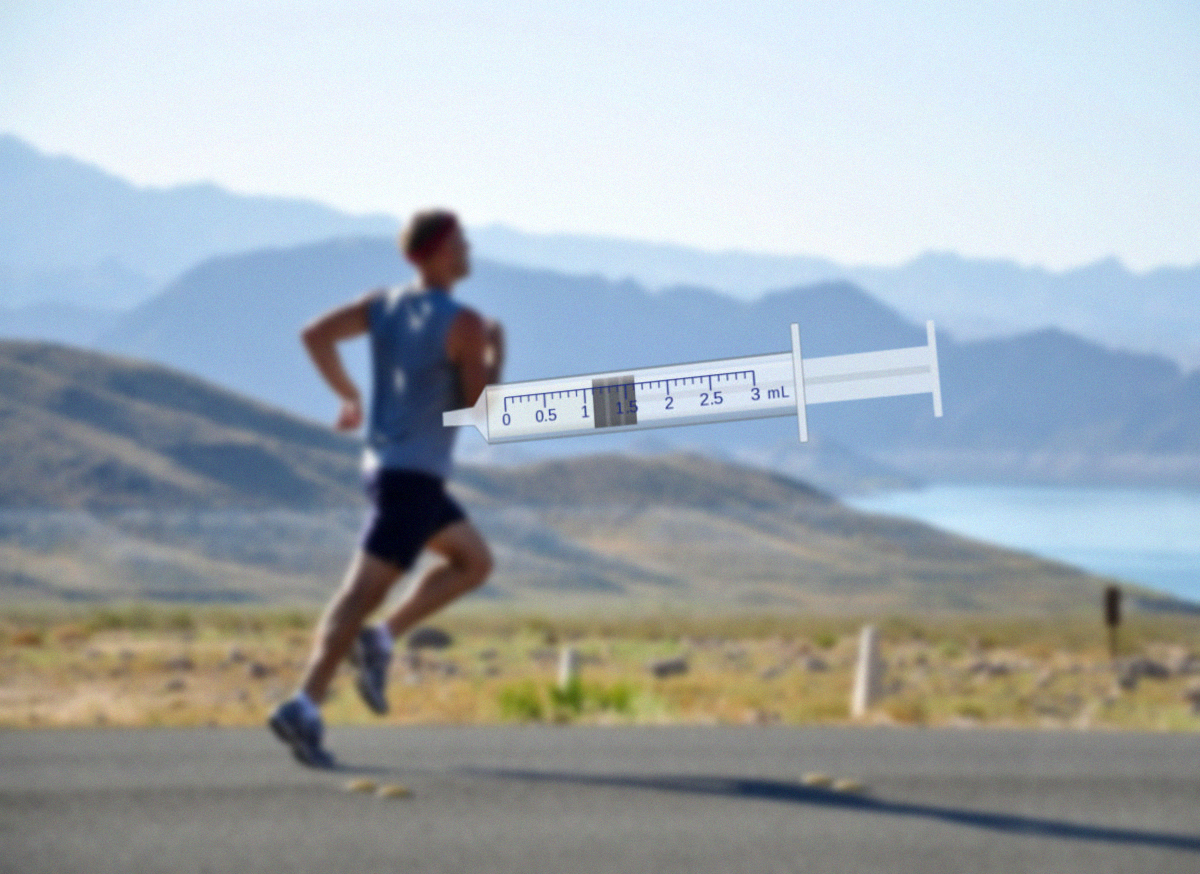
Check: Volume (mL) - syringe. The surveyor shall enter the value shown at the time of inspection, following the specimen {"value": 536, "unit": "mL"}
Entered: {"value": 1.1, "unit": "mL"}
